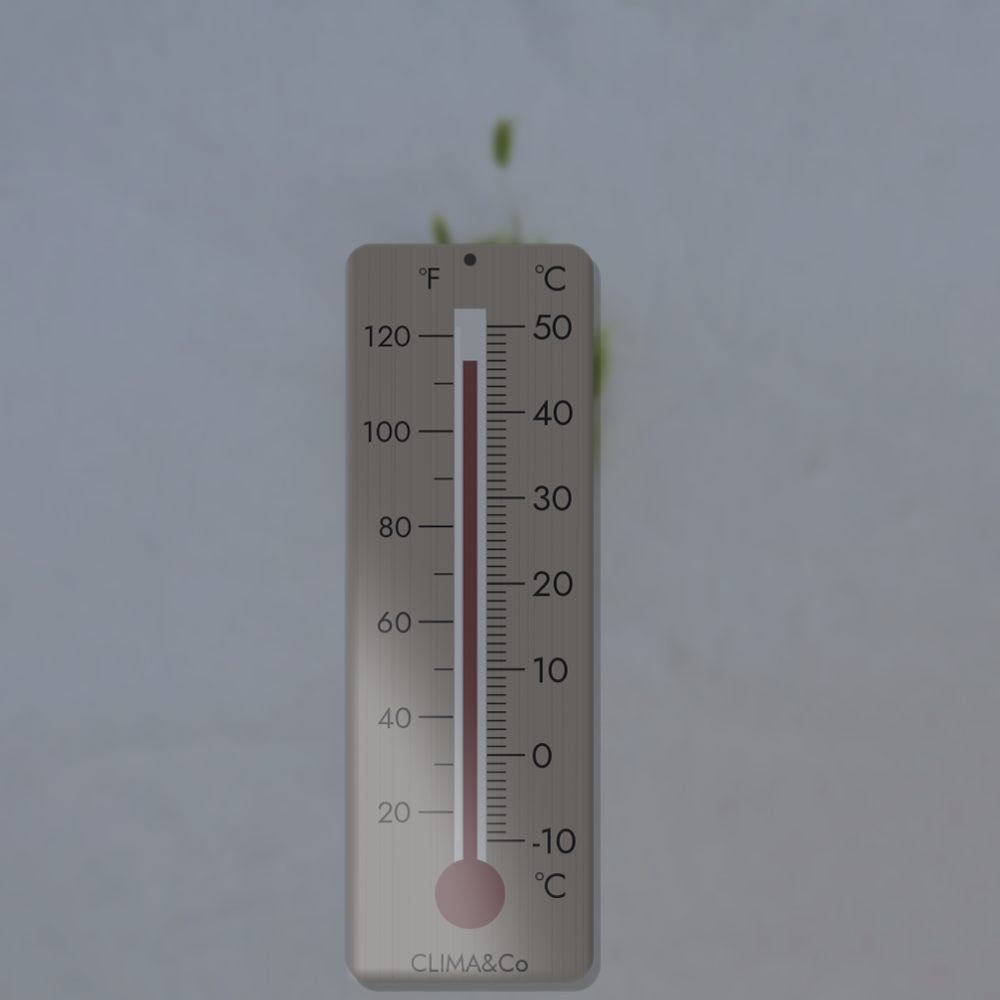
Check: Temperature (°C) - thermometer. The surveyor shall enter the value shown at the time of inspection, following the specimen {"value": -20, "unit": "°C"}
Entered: {"value": 46, "unit": "°C"}
